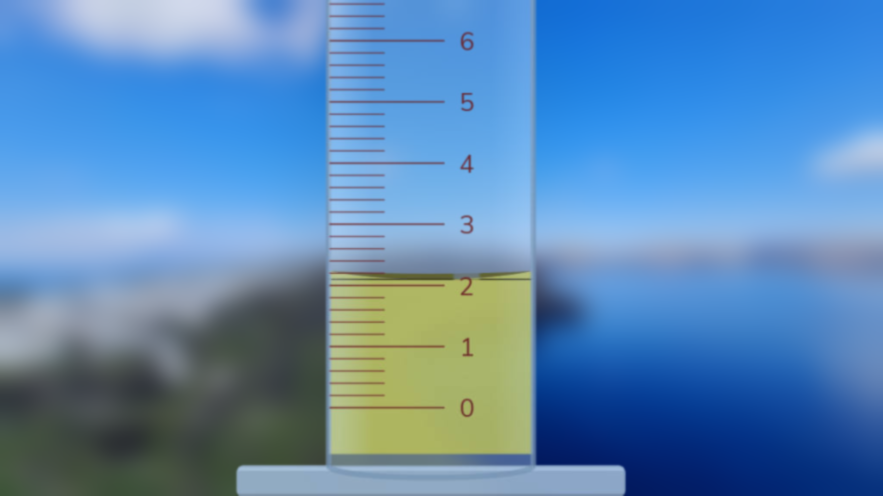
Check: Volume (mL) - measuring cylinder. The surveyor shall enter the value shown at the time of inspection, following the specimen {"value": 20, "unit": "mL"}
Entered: {"value": 2.1, "unit": "mL"}
